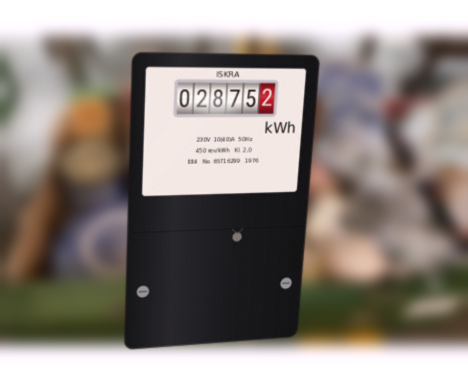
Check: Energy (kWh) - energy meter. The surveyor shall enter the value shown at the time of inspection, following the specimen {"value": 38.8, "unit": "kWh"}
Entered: {"value": 2875.2, "unit": "kWh"}
